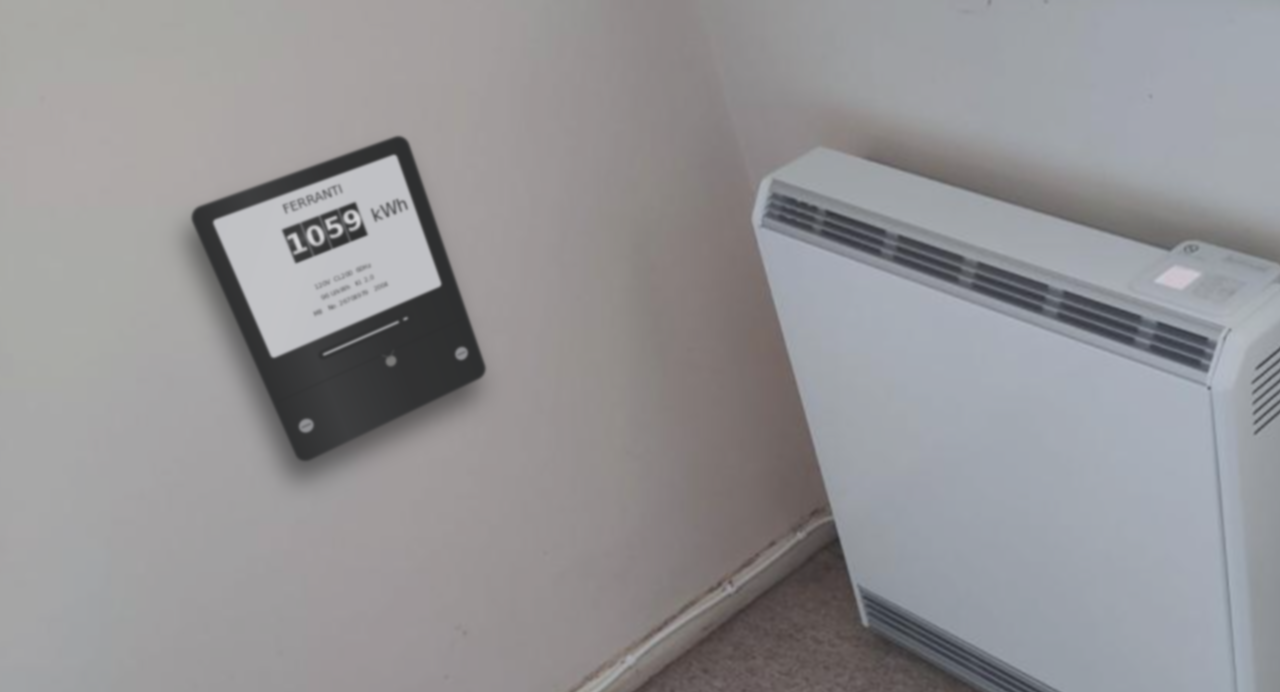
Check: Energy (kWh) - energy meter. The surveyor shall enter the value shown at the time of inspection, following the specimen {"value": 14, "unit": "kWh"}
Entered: {"value": 1059, "unit": "kWh"}
